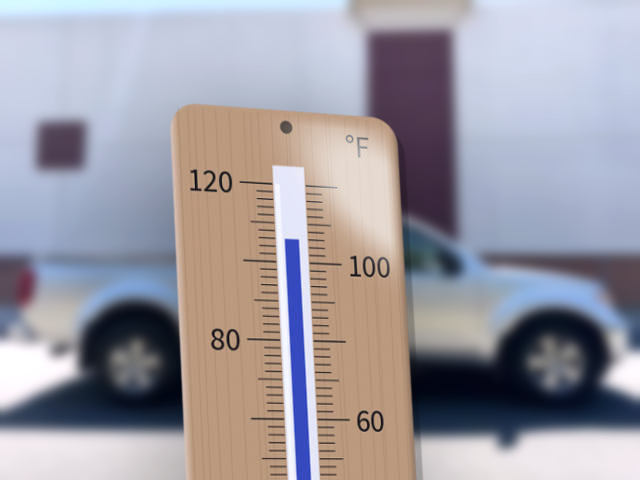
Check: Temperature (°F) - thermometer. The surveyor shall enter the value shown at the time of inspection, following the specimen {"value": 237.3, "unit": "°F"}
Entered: {"value": 106, "unit": "°F"}
